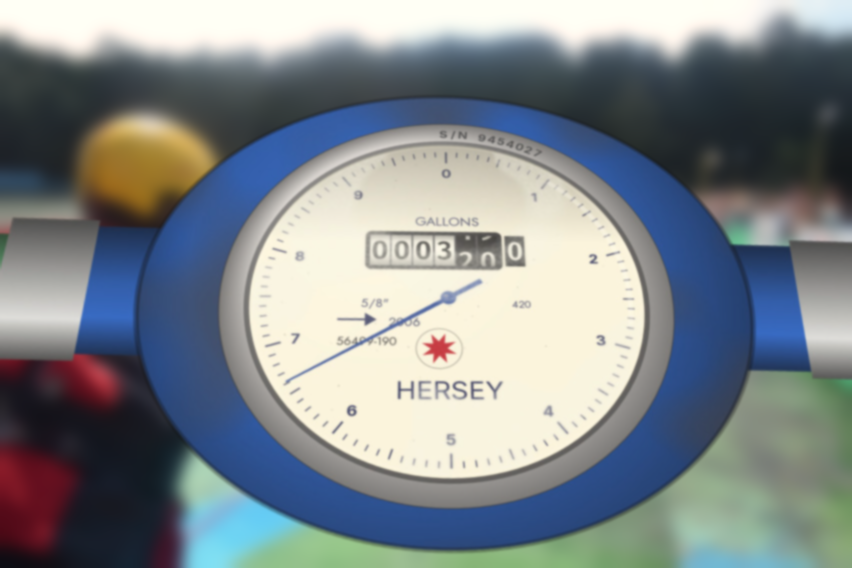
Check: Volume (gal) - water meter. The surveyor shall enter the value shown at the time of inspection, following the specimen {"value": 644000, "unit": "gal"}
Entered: {"value": 3196.6, "unit": "gal"}
